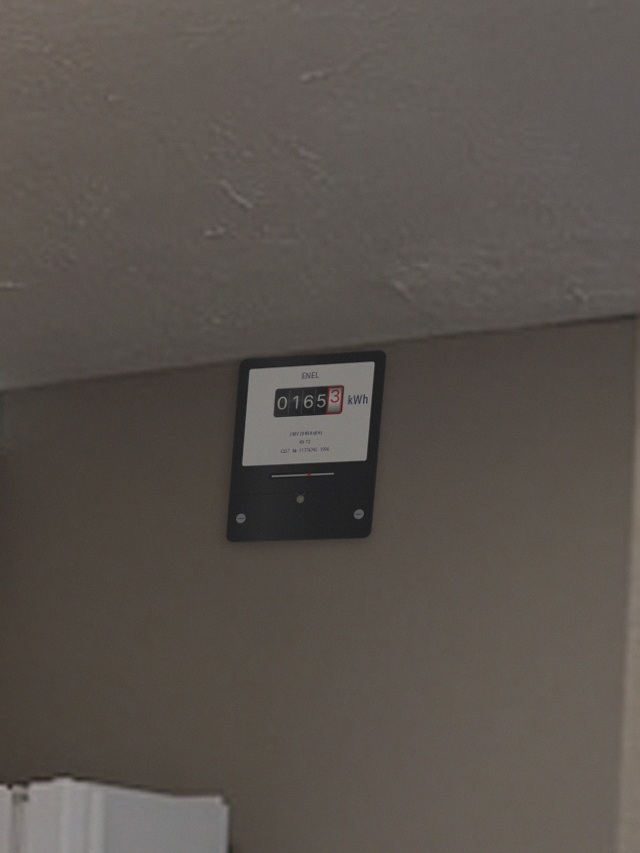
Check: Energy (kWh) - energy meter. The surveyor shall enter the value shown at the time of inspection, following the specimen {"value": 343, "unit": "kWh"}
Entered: {"value": 165.3, "unit": "kWh"}
